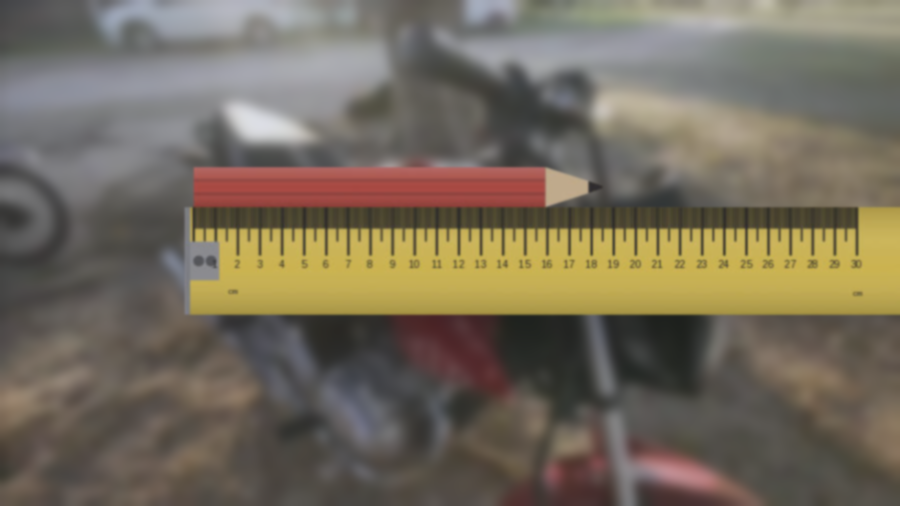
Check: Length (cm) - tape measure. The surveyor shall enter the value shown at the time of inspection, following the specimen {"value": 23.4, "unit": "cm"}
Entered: {"value": 18.5, "unit": "cm"}
